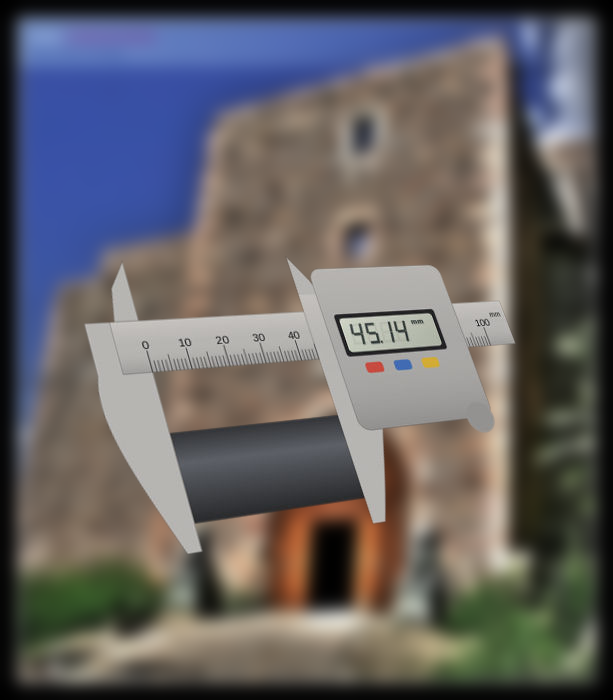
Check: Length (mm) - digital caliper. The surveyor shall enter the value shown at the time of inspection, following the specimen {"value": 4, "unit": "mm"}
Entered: {"value": 45.14, "unit": "mm"}
